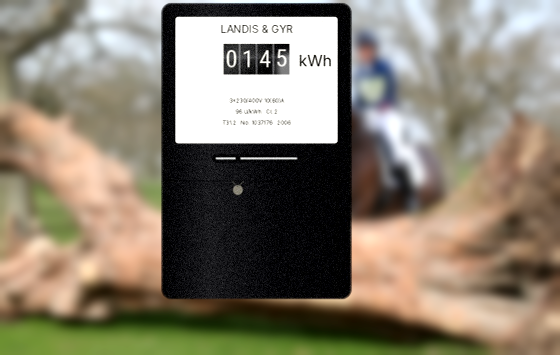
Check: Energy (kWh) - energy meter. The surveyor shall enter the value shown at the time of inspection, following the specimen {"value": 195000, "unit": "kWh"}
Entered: {"value": 145, "unit": "kWh"}
